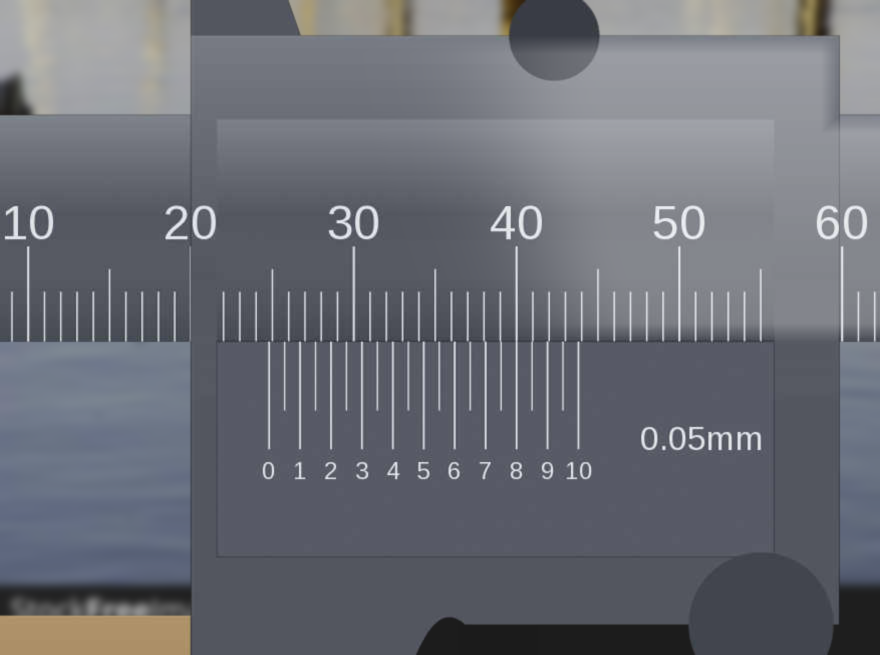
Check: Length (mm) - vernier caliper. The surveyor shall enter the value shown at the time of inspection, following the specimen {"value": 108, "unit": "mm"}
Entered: {"value": 24.8, "unit": "mm"}
